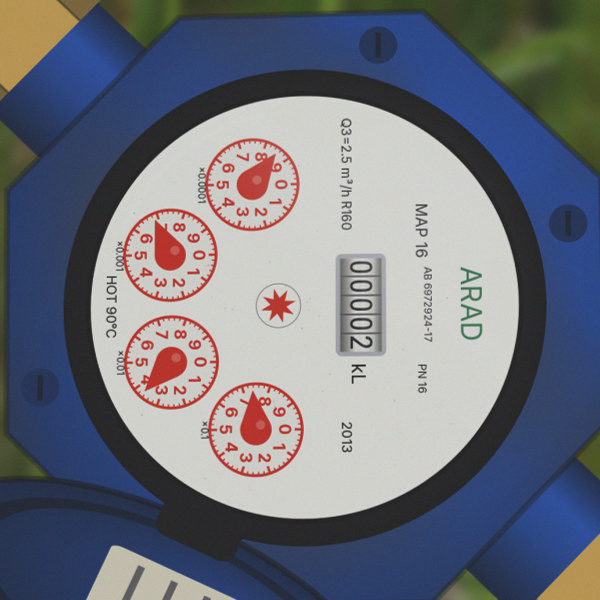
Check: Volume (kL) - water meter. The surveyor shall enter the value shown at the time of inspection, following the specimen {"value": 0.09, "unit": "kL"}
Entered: {"value": 2.7368, "unit": "kL"}
